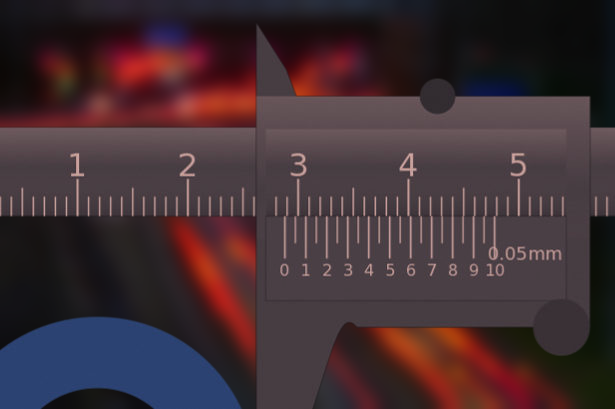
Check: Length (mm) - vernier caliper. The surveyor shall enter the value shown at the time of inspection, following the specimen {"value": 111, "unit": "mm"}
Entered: {"value": 28.8, "unit": "mm"}
